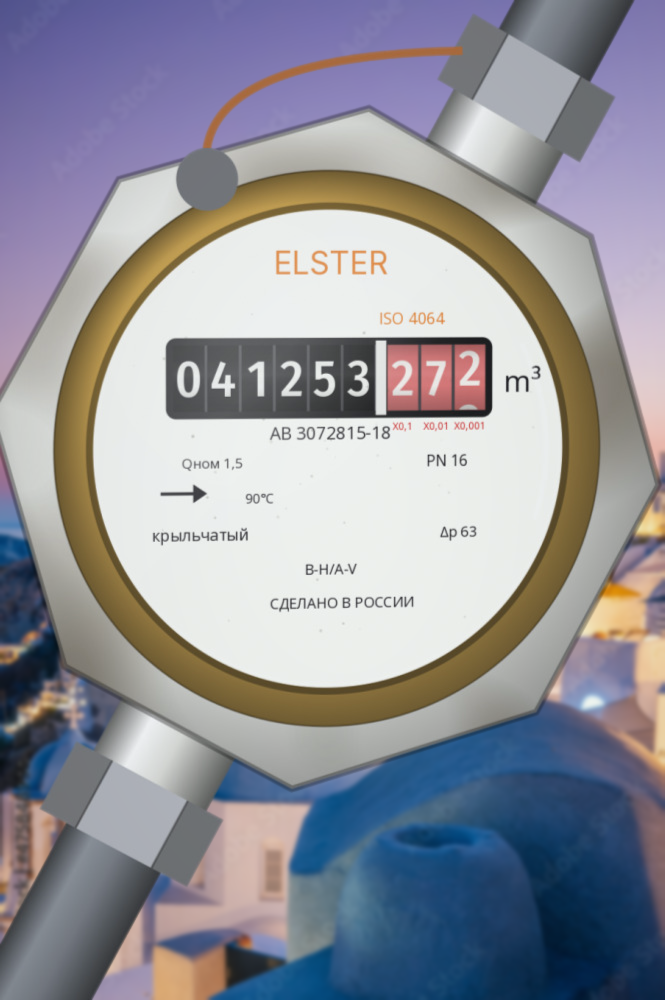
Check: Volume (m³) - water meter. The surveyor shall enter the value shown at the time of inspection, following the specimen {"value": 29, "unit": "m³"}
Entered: {"value": 41253.272, "unit": "m³"}
